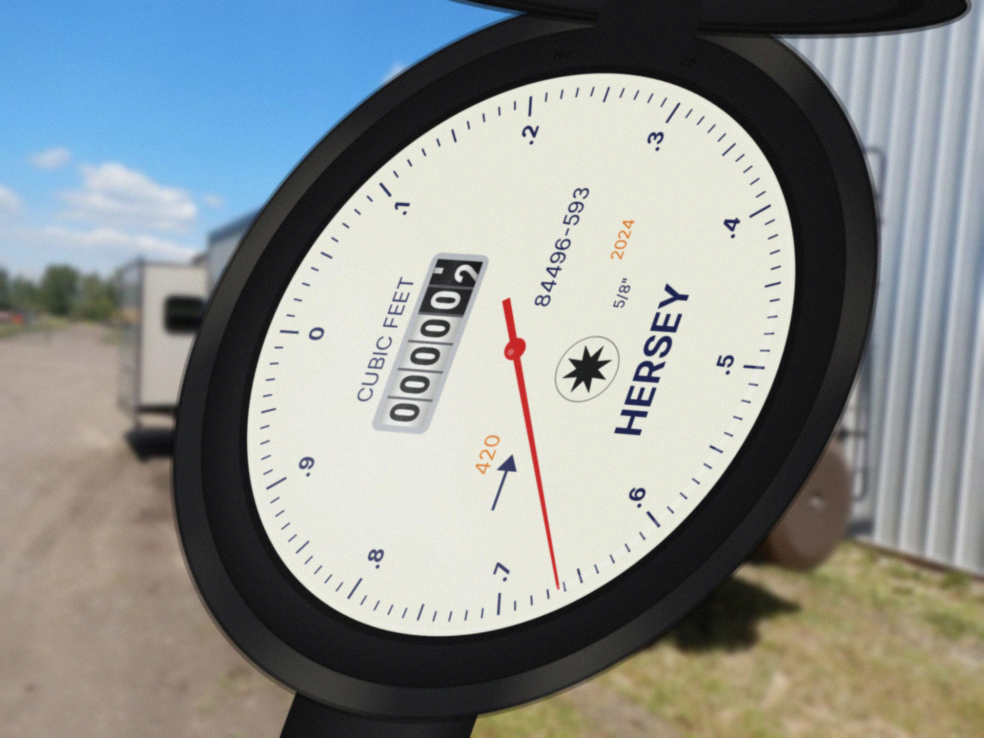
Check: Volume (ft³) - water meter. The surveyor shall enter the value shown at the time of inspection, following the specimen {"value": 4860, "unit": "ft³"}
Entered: {"value": 1.66, "unit": "ft³"}
